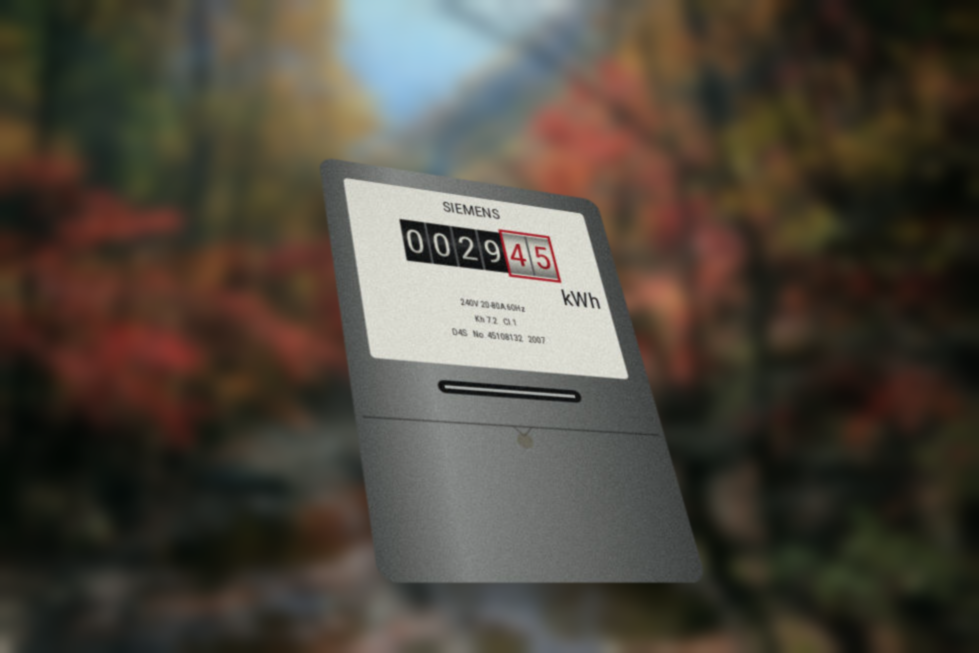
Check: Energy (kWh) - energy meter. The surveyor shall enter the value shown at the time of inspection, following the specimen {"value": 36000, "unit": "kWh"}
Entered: {"value": 29.45, "unit": "kWh"}
